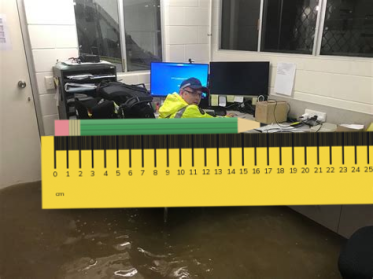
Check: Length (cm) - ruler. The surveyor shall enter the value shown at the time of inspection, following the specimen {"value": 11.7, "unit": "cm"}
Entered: {"value": 17, "unit": "cm"}
